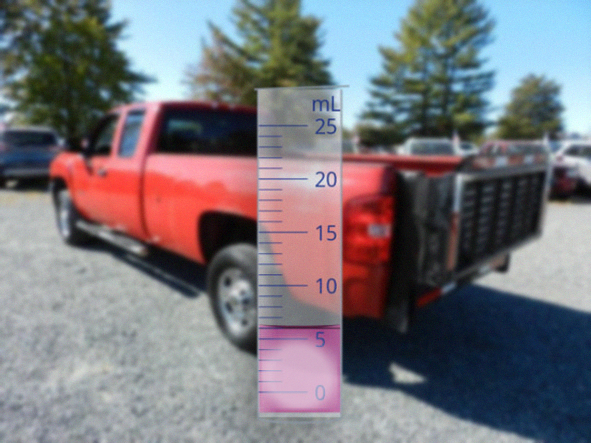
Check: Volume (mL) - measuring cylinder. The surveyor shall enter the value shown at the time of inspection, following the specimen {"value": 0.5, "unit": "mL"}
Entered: {"value": 6, "unit": "mL"}
